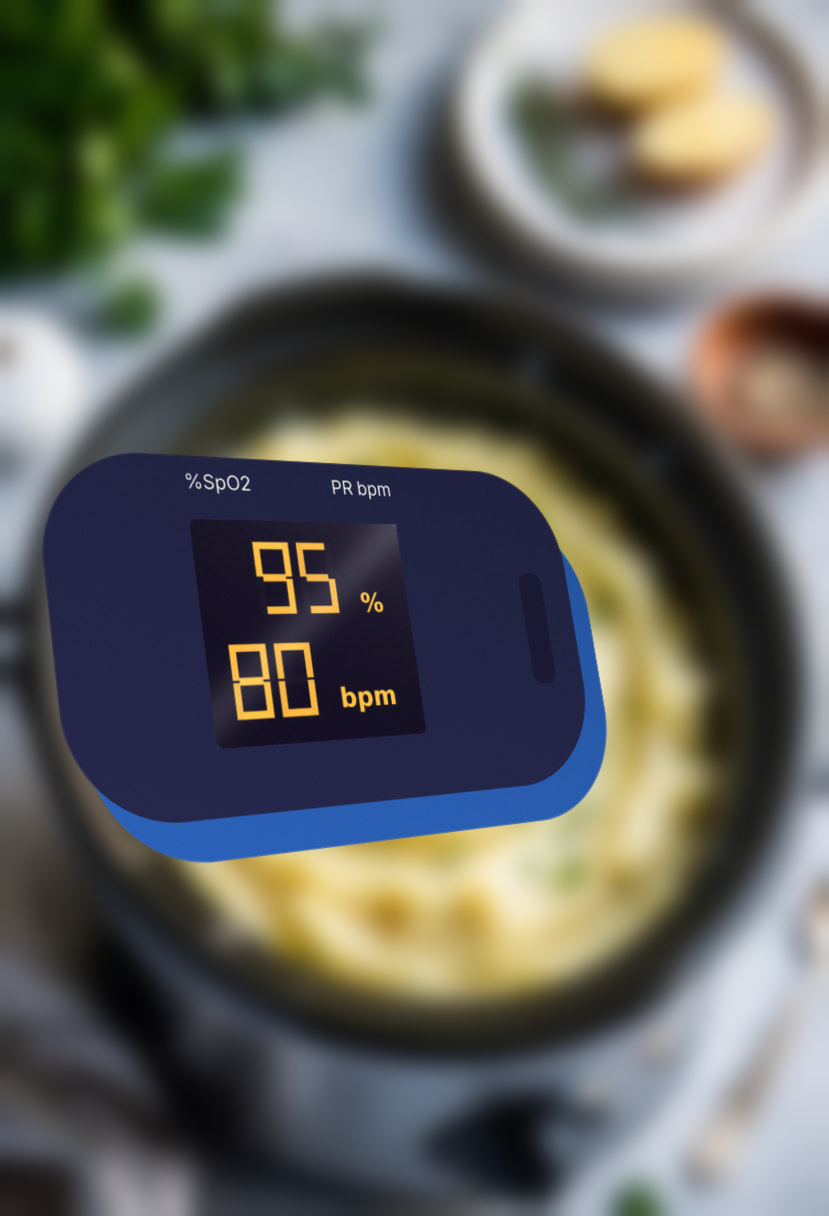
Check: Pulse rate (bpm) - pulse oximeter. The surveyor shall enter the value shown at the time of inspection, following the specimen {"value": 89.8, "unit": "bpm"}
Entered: {"value": 80, "unit": "bpm"}
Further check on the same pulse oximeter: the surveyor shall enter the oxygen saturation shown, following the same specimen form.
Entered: {"value": 95, "unit": "%"}
